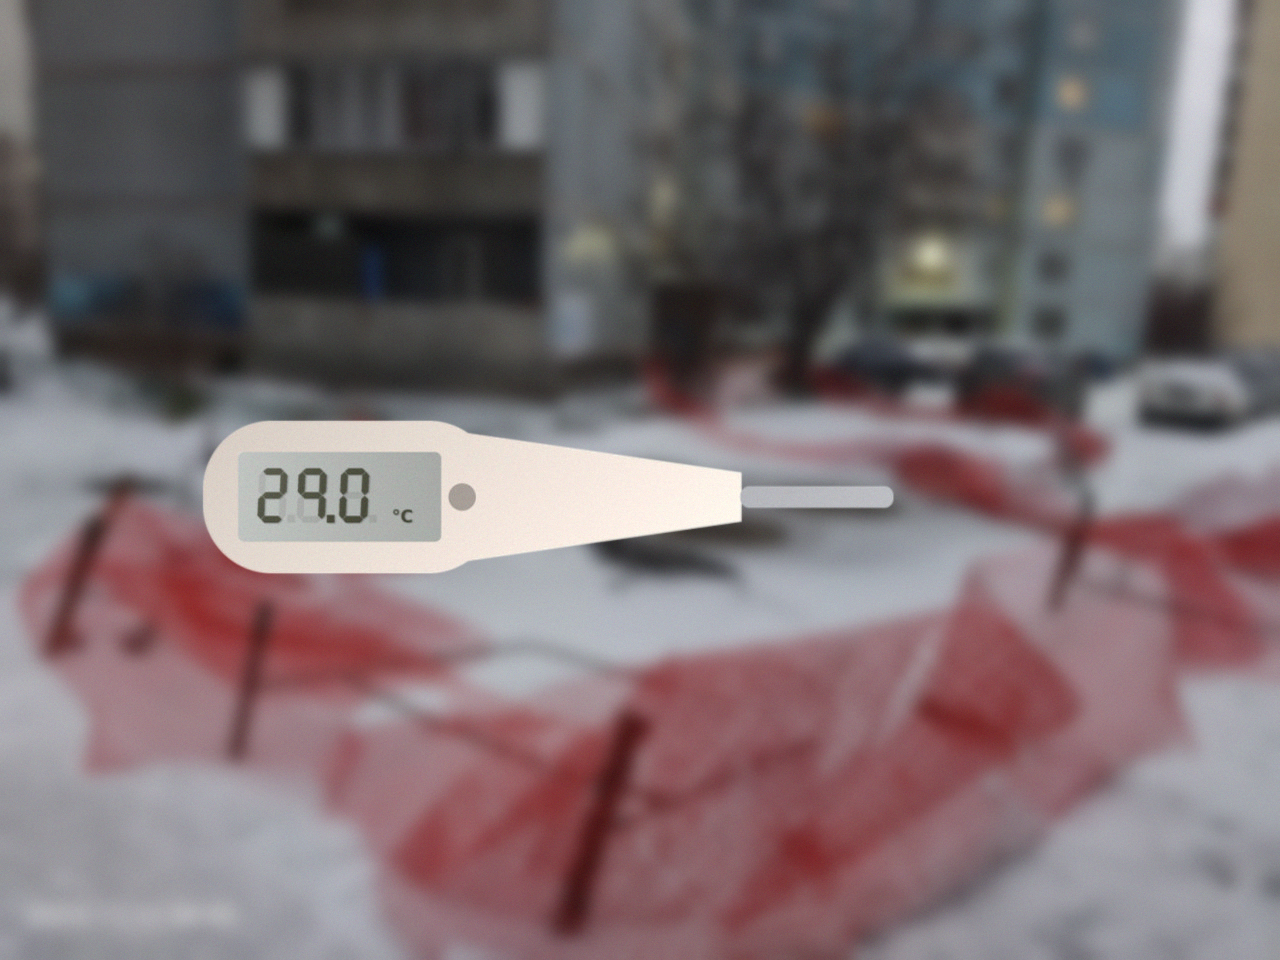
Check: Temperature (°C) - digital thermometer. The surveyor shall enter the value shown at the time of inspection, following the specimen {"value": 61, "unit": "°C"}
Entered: {"value": 29.0, "unit": "°C"}
